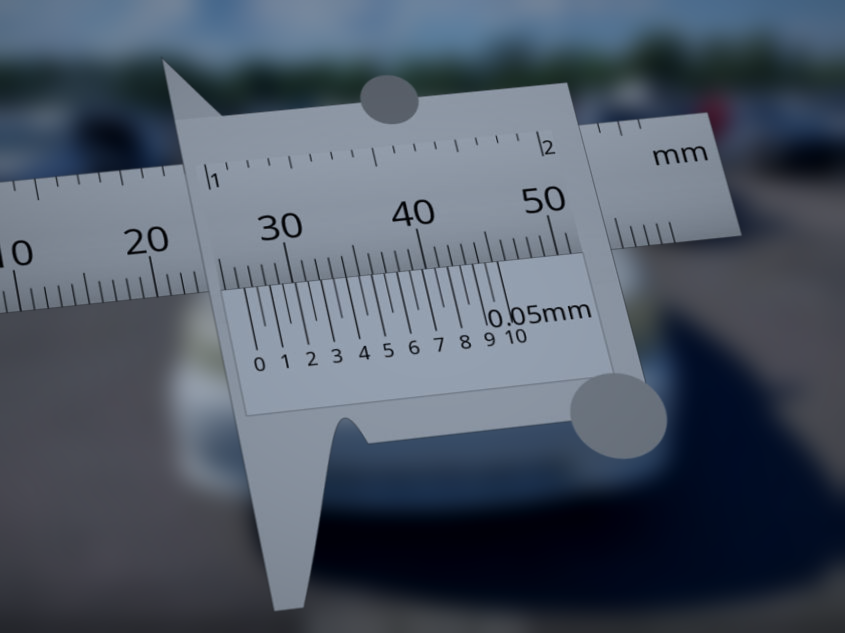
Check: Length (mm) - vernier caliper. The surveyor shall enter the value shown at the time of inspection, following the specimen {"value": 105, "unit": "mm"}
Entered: {"value": 26.4, "unit": "mm"}
